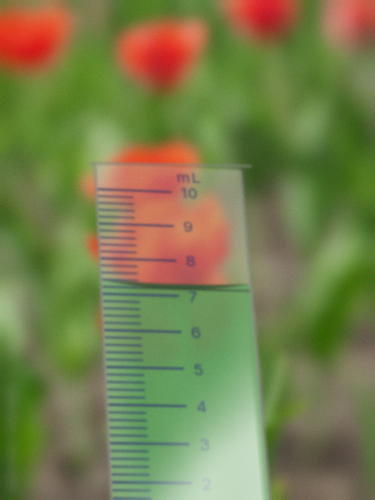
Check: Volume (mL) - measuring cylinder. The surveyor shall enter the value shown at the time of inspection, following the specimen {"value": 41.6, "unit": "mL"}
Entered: {"value": 7.2, "unit": "mL"}
